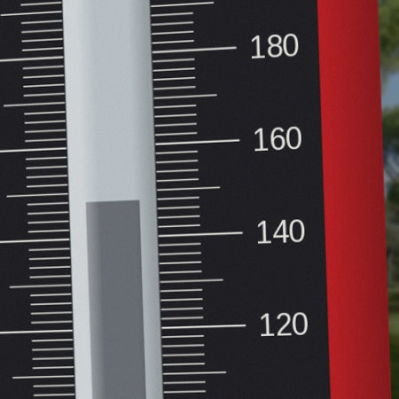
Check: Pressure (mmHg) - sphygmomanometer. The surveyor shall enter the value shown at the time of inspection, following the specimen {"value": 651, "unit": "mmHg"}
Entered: {"value": 148, "unit": "mmHg"}
